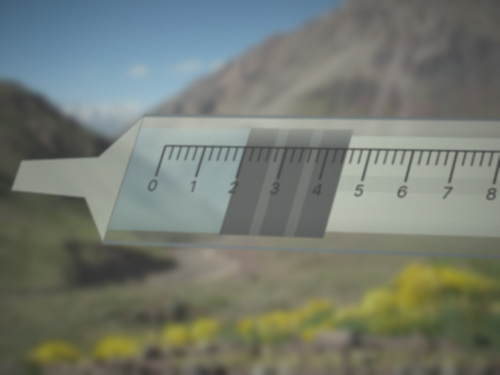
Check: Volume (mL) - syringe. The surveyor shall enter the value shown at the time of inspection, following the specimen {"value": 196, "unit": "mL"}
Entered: {"value": 2, "unit": "mL"}
